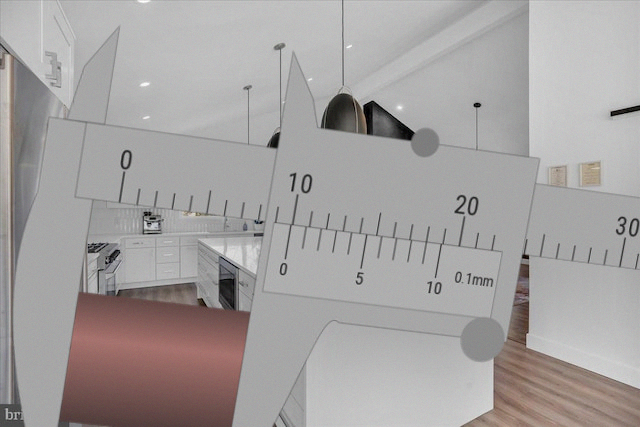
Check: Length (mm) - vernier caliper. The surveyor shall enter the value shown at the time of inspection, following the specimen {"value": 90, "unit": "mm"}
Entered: {"value": 9.9, "unit": "mm"}
